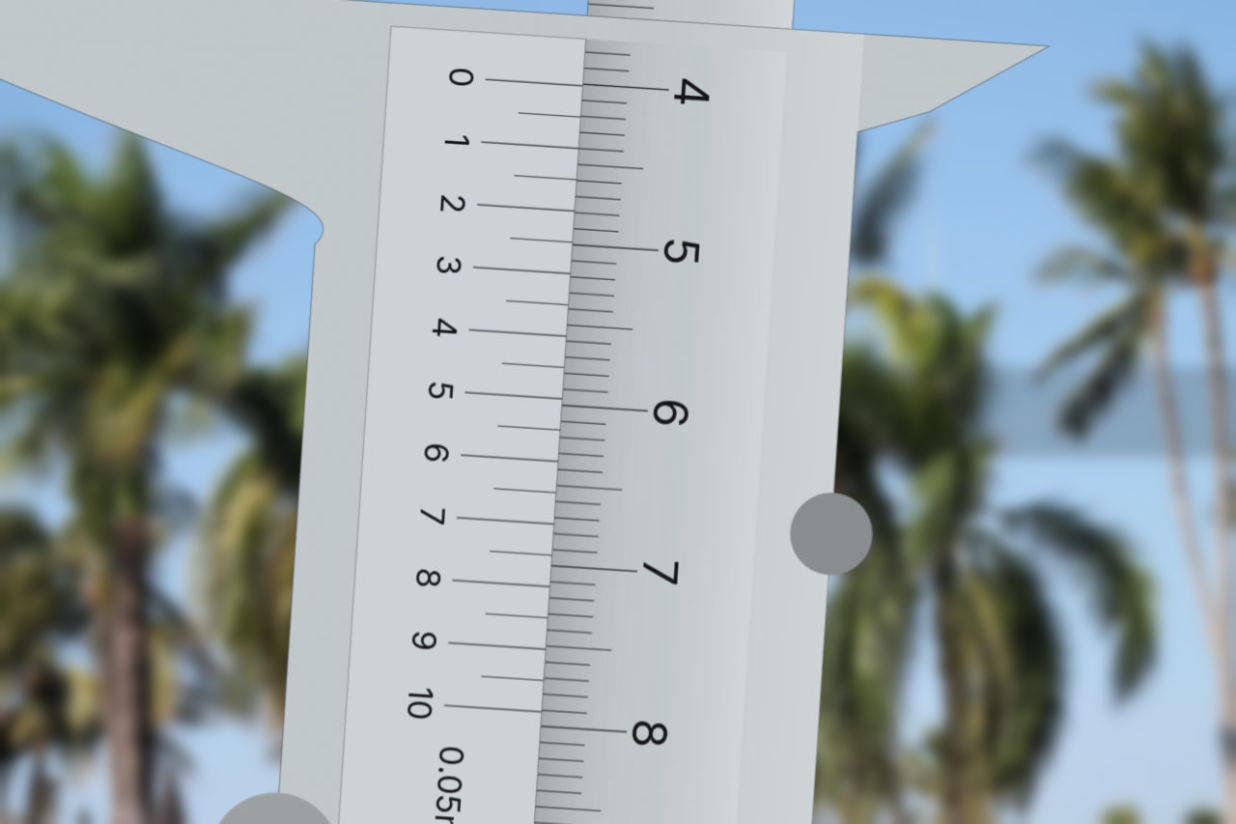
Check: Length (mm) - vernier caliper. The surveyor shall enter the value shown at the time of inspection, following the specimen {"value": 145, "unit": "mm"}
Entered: {"value": 40.1, "unit": "mm"}
